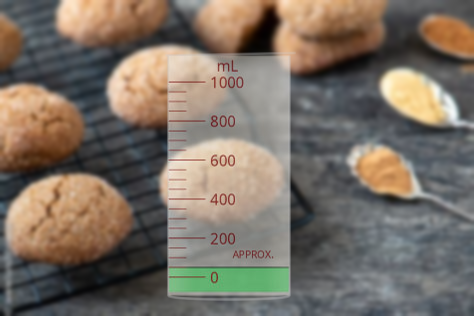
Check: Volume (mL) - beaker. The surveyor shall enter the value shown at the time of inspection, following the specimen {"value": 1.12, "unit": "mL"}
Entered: {"value": 50, "unit": "mL"}
